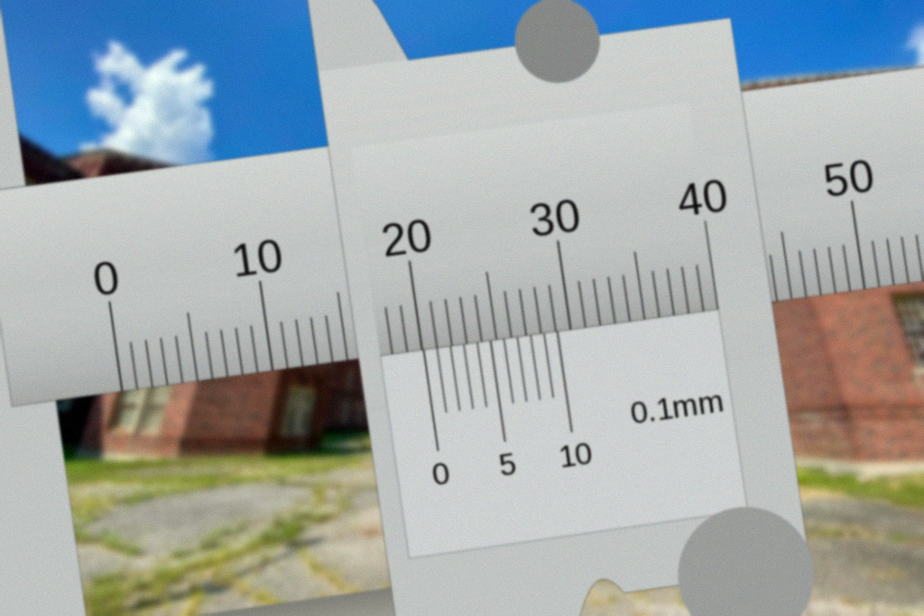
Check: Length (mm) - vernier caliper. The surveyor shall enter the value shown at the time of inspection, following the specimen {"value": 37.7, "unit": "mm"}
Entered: {"value": 20.1, "unit": "mm"}
